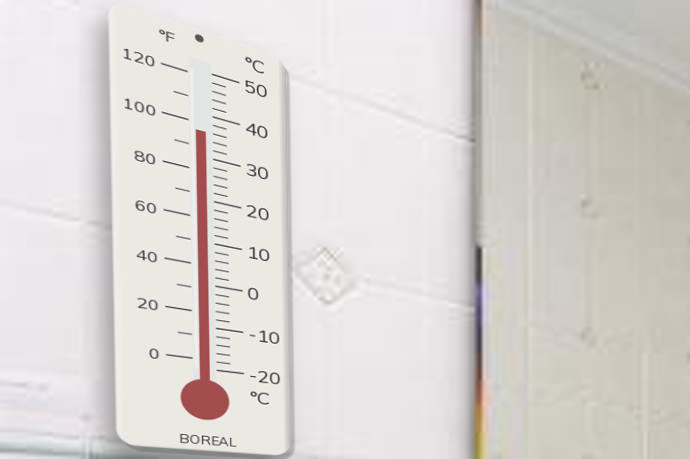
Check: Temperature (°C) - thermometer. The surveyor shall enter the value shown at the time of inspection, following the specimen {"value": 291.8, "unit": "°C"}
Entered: {"value": 36, "unit": "°C"}
